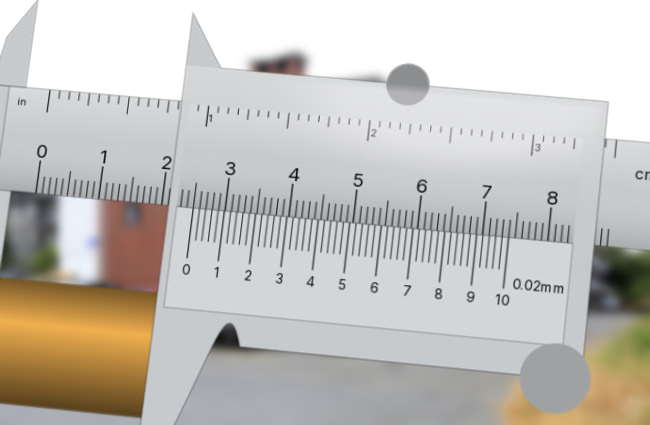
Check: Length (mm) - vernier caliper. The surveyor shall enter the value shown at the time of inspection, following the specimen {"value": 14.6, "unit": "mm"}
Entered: {"value": 25.0, "unit": "mm"}
